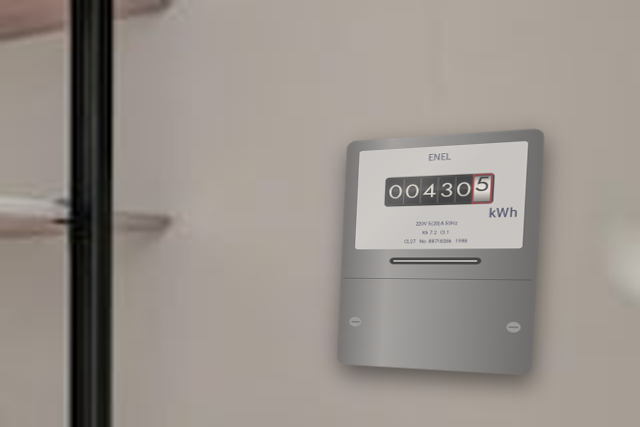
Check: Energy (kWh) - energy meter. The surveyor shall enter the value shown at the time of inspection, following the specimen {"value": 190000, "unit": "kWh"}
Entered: {"value": 430.5, "unit": "kWh"}
